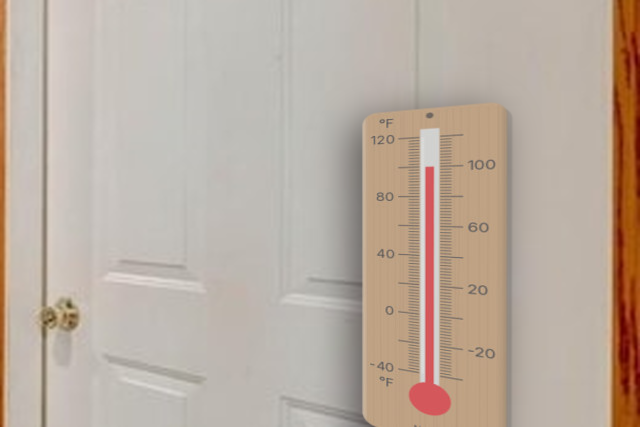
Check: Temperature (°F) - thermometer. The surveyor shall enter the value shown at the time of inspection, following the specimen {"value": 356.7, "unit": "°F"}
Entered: {"value": 100, "unit": "°F"}
